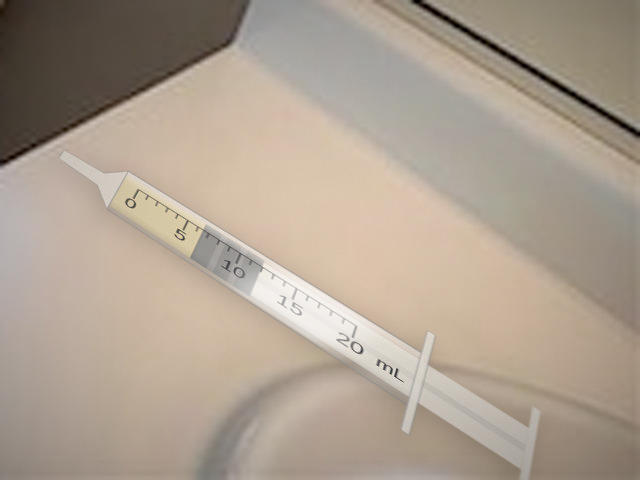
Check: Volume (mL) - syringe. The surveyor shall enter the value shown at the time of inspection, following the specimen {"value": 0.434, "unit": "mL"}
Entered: {"value": 6.5, "unit": "mL"}
